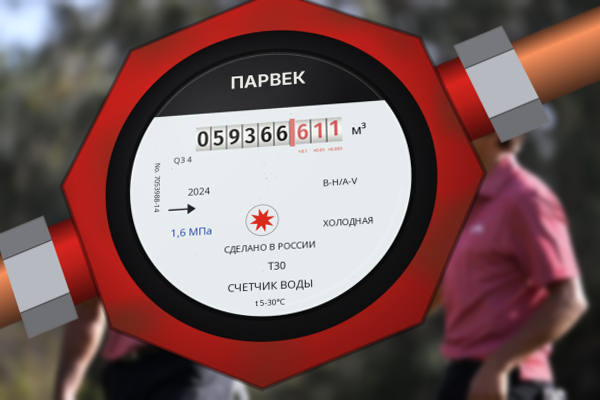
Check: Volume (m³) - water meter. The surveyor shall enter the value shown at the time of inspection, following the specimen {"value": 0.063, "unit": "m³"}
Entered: {"value": 59366.611, "unit": "m³"}
